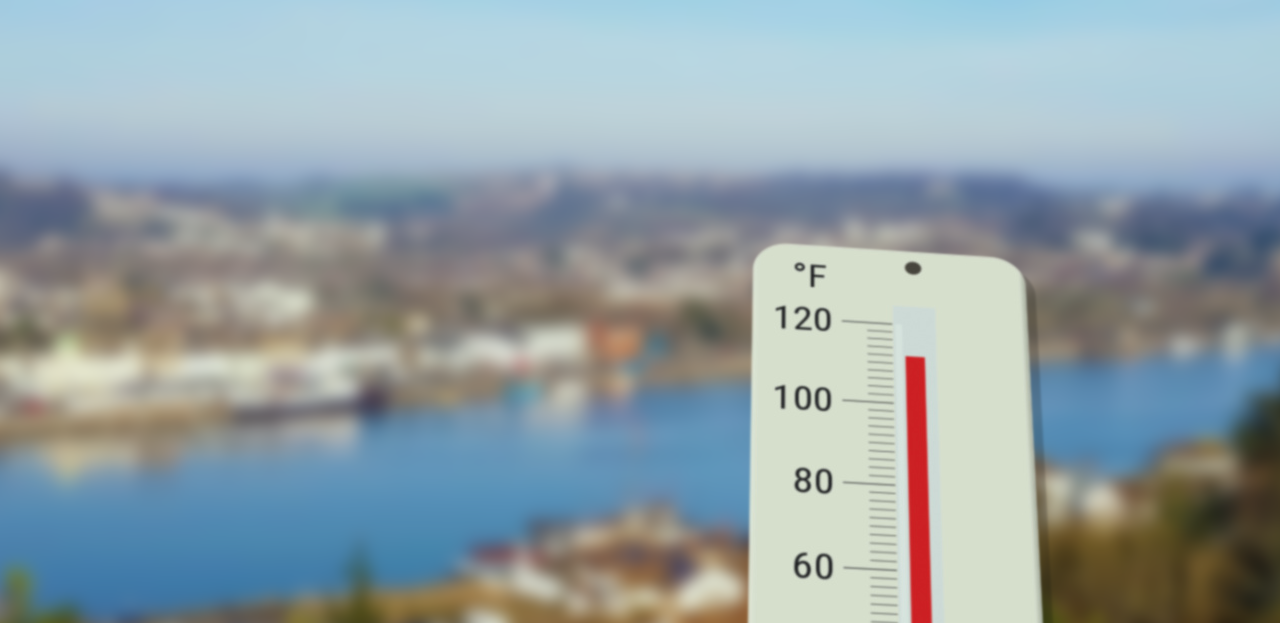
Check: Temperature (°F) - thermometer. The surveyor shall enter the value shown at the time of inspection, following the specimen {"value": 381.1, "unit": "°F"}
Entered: {"value": 112, "unit": "°F"}
